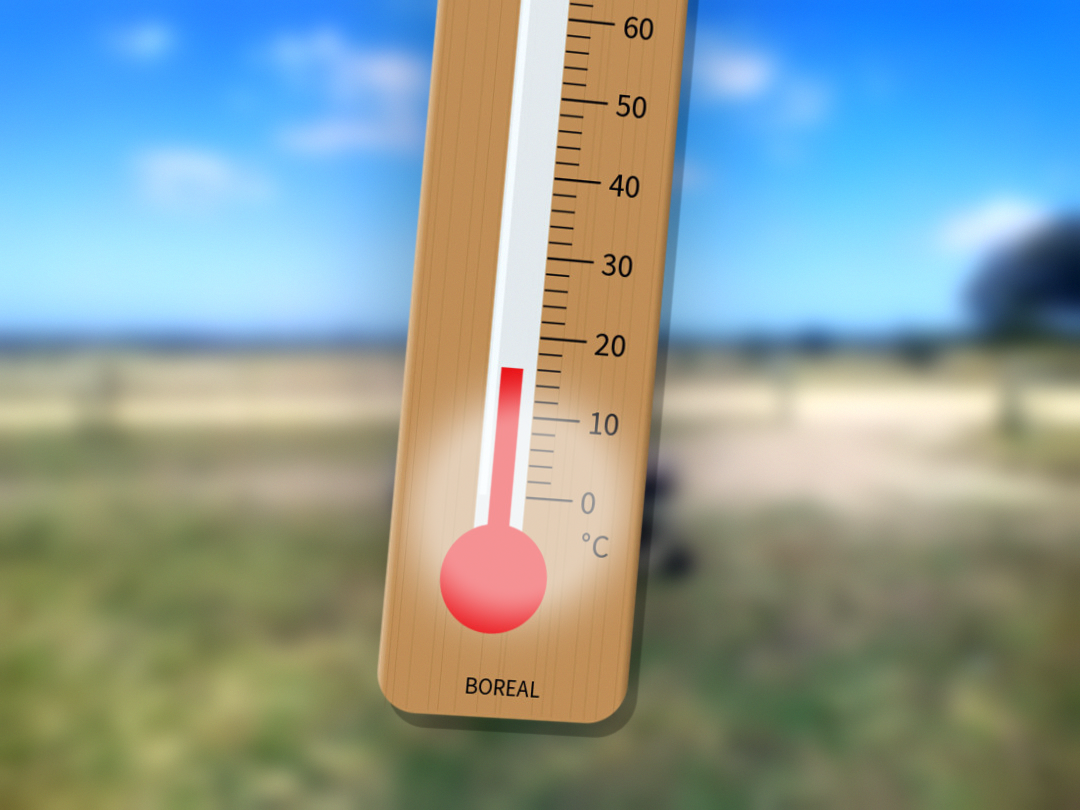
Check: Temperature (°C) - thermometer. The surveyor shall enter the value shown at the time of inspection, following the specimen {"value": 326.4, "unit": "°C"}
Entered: {"value": 16, "unit": "°C"}
